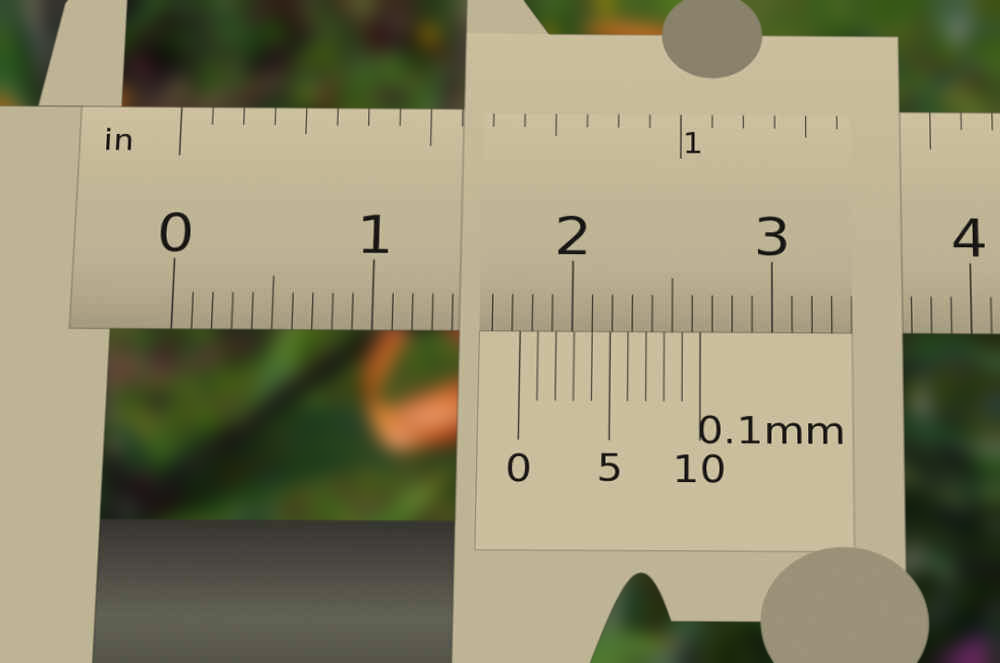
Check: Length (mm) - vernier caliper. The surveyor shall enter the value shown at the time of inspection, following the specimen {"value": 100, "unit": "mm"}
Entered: {"value": 17.4, "unit": "mm"}
